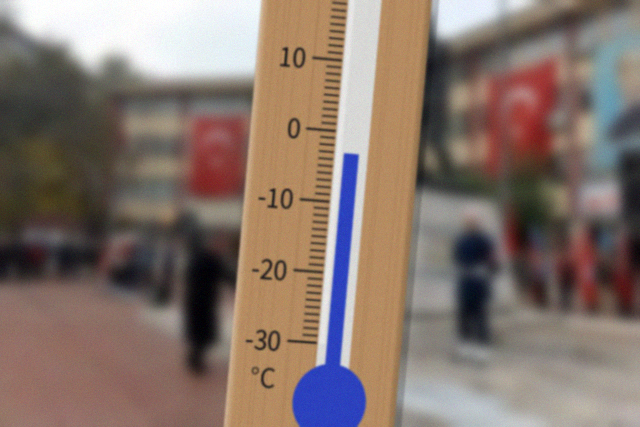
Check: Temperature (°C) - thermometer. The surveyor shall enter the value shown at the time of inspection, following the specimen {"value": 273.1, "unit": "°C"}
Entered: {"value": -3, "unit": "°C"}
